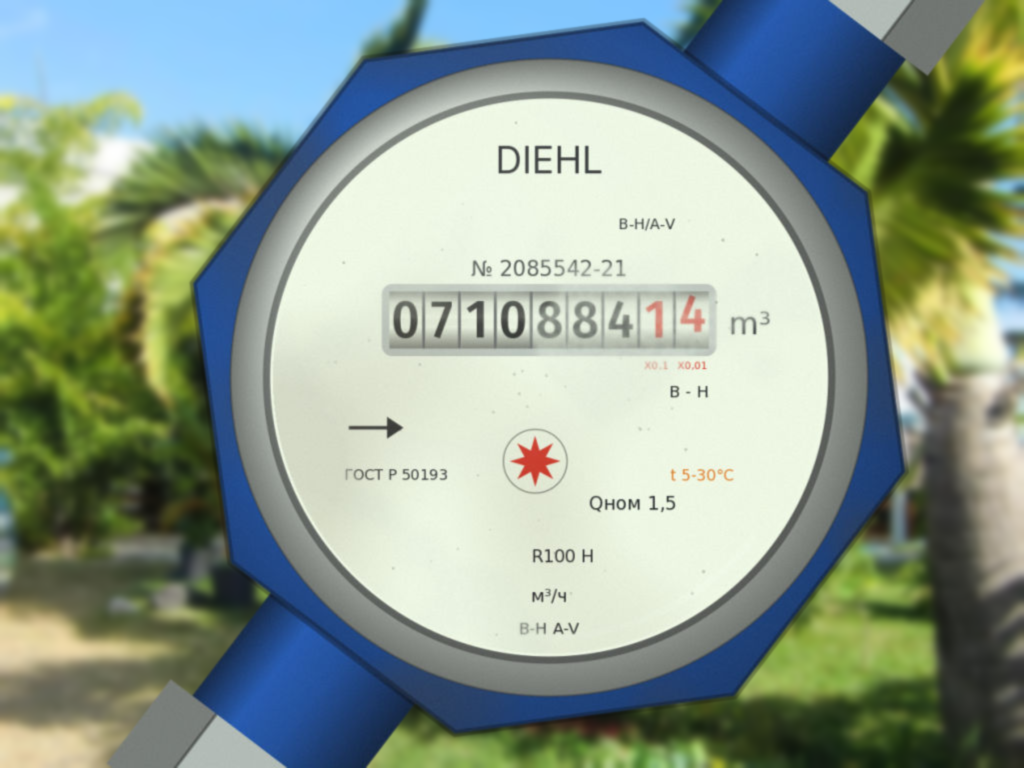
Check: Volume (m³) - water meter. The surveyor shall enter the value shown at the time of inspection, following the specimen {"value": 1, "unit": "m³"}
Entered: {"value": 710884.14, "unit": "m³"}
